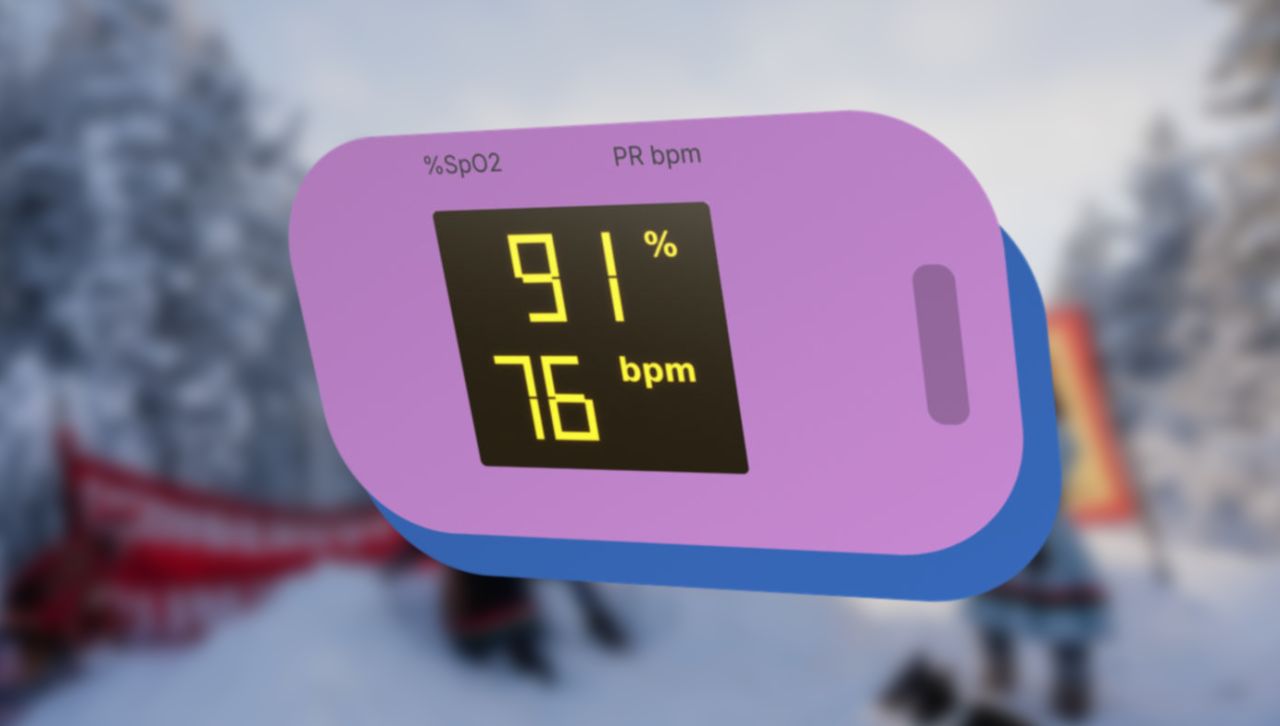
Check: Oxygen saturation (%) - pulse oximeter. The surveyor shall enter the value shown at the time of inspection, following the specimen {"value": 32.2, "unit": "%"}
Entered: {"value": 91, "unit": "%"}
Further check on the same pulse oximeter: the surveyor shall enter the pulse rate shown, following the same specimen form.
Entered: {"value": 76, "unit": "bpm"}
